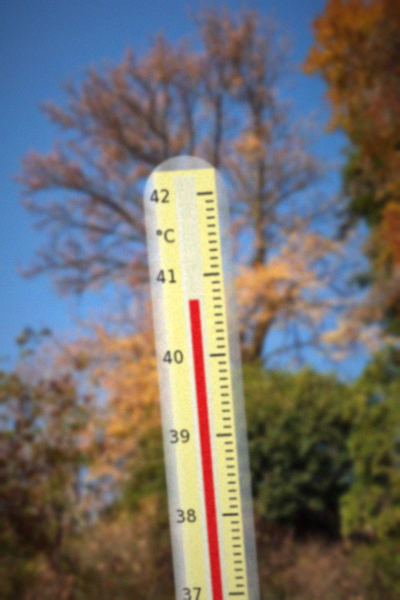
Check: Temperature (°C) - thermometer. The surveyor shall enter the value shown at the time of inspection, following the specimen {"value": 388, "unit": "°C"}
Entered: {"value": 40.7, "unit": "°C"}
